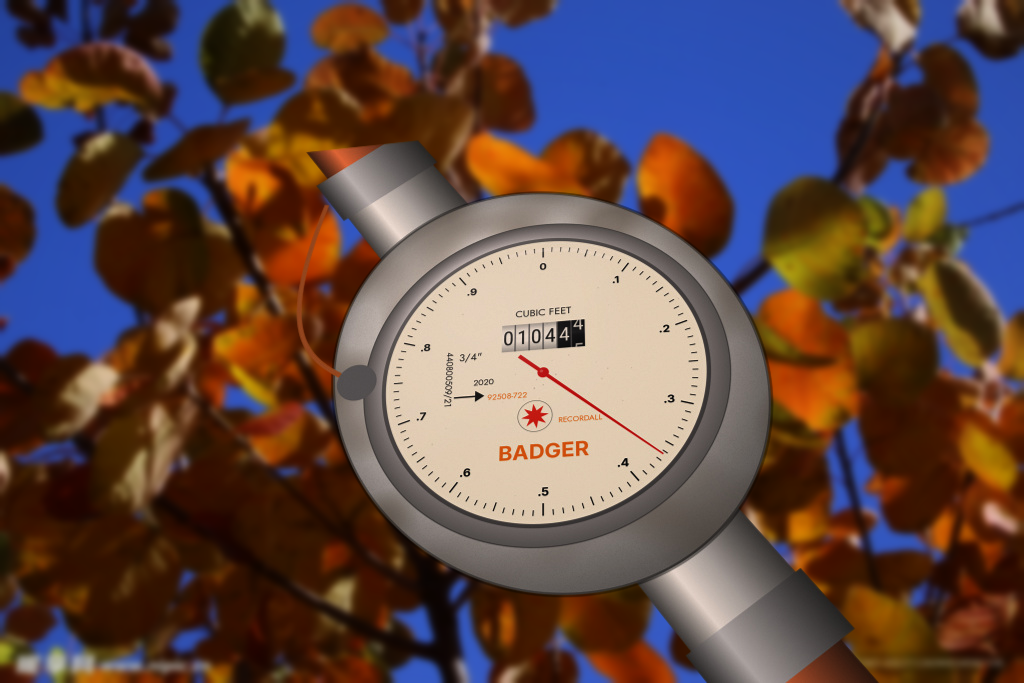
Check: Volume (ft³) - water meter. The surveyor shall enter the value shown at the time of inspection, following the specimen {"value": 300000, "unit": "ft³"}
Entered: {"value": 10444.36, "unit": "ft³"}
